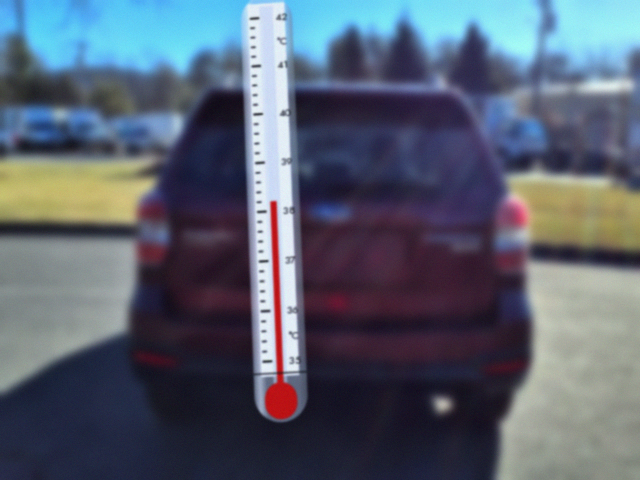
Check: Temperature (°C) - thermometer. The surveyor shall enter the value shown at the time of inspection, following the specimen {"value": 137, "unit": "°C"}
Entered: {"value": 38.2, "unit": "°C"}
